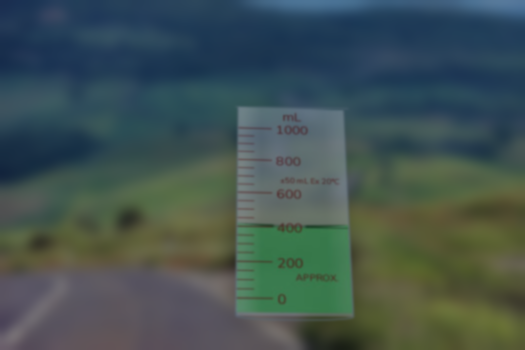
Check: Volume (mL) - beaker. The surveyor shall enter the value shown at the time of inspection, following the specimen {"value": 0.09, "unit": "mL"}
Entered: {"value": 400, "unit": "mL"}
